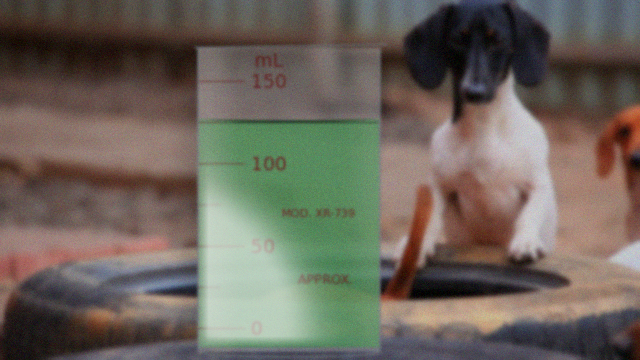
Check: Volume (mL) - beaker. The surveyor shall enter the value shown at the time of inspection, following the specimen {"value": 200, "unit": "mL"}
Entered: {"value": 125, "unit": "mL"}
